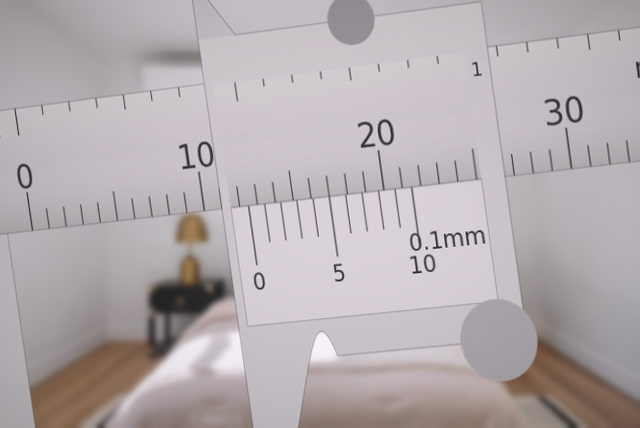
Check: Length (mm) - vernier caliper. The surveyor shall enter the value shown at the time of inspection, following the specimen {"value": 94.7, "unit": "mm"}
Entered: {"value": 12.5, "unit": "mm"}
